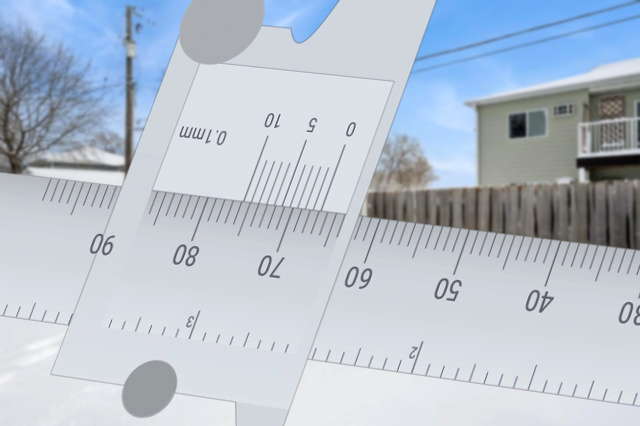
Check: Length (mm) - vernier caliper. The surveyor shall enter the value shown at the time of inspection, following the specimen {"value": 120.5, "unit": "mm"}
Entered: {"value": 66.8, "unit": "mm"}
